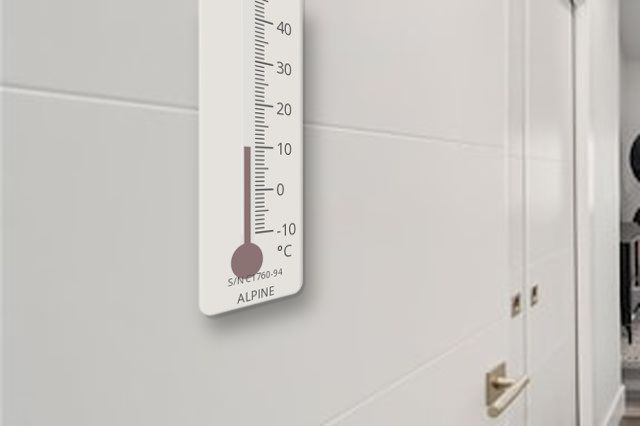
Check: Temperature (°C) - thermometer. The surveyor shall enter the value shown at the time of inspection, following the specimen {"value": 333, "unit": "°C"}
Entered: {"value": 10, "unit": "°C"}
